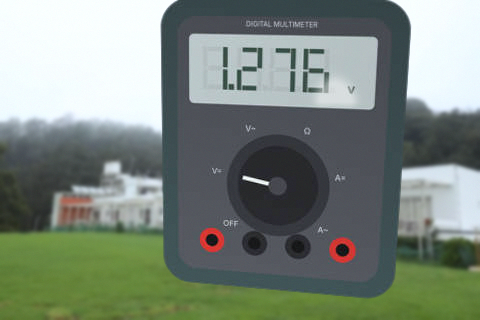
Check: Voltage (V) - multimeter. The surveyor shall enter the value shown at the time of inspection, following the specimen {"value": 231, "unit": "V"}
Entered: {"value": 1.276, "unit": "V"}
